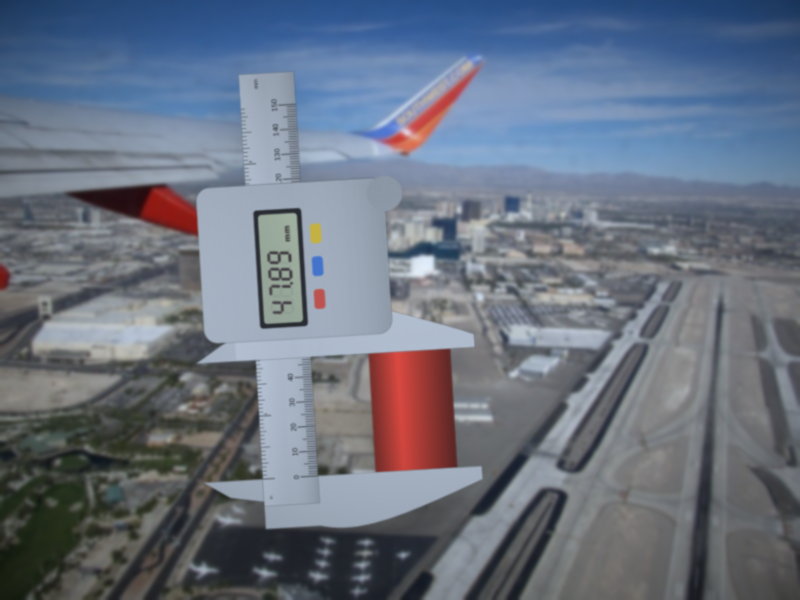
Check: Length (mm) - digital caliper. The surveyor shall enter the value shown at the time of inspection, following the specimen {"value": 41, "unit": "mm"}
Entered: {"value": 47.89, "unit": "mm"}
